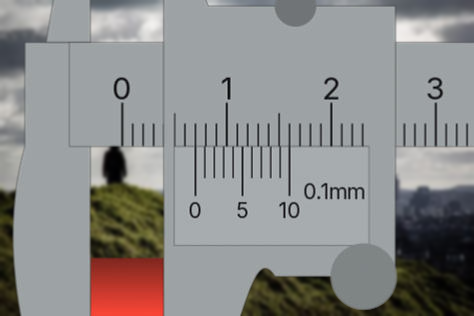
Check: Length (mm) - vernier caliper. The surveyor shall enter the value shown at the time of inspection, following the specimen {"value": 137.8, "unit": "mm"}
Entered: {"value": 7.0, "unit": "mm"}
